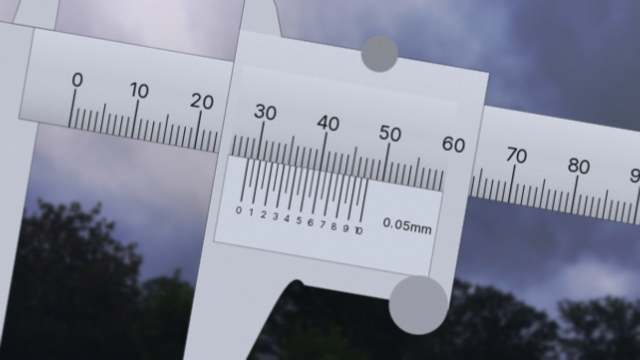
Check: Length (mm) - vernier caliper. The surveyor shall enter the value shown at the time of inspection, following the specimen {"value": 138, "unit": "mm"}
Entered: {"value": 28.6, "unit": "mm"}
